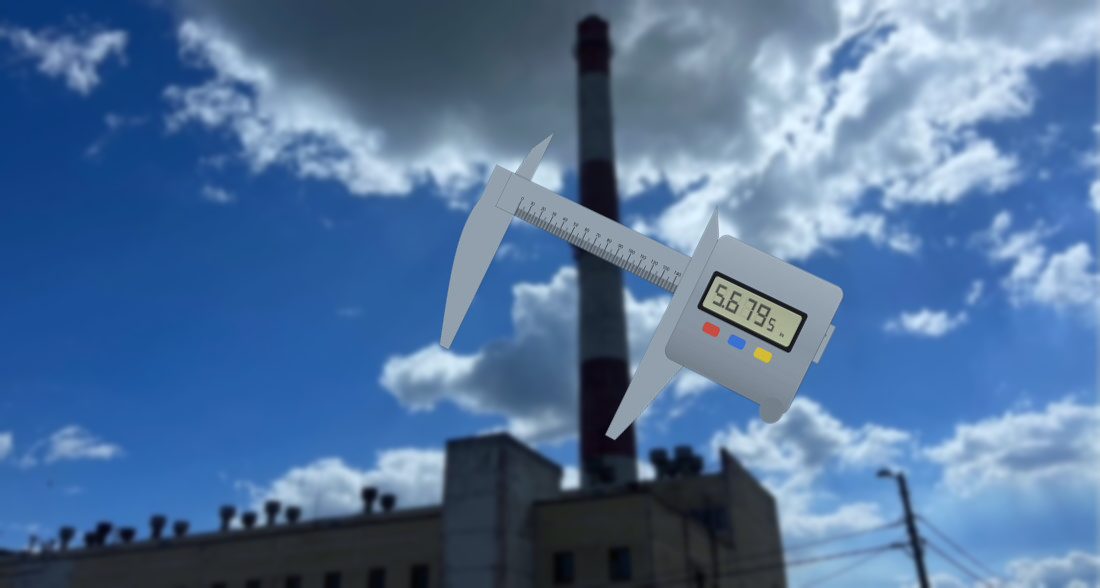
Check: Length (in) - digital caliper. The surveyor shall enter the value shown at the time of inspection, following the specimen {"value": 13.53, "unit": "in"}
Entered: {"value": 5.6795, "unit": "in"}
